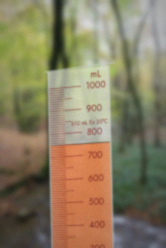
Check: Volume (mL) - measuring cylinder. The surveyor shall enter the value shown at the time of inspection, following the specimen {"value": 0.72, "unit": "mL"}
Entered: {"value": 750, "unit": "mL"}
